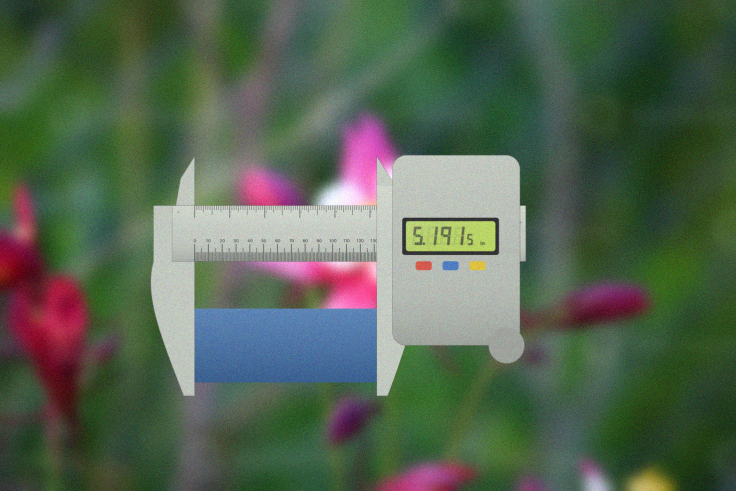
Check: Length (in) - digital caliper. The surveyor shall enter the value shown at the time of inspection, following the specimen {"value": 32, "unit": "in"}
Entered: {"value": 5.1915, "unit": "in"}
